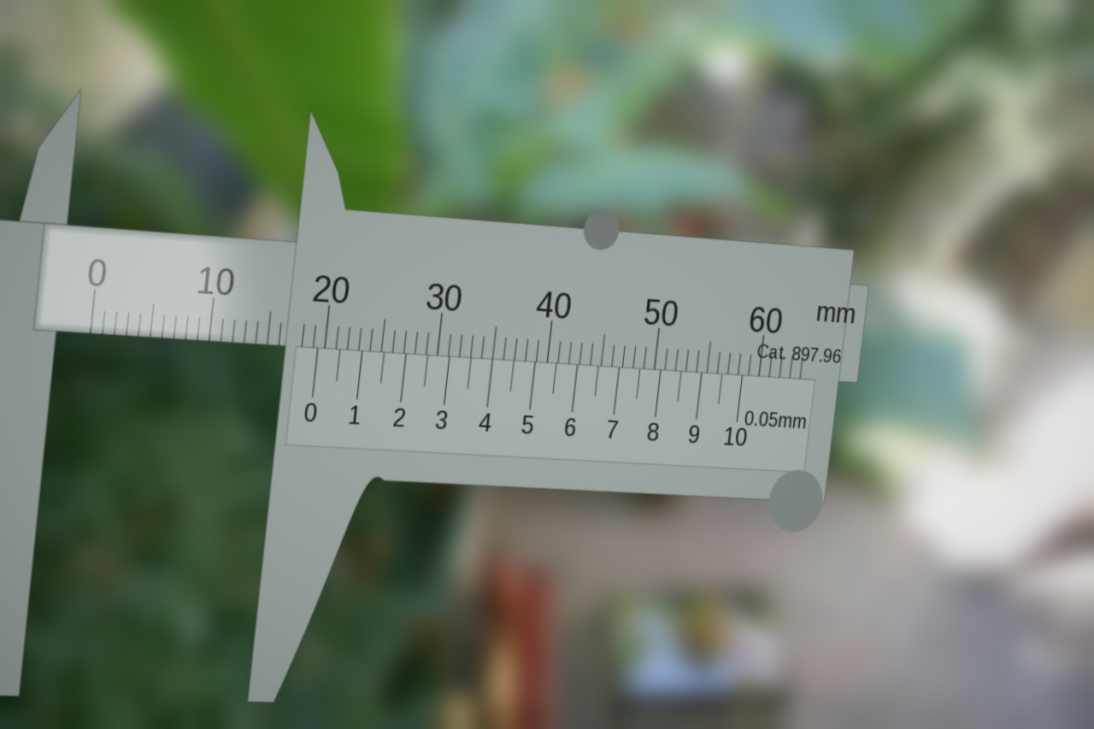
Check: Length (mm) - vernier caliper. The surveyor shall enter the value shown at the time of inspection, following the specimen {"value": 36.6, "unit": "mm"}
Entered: {"value": 19.4, "unit": "mm"}
